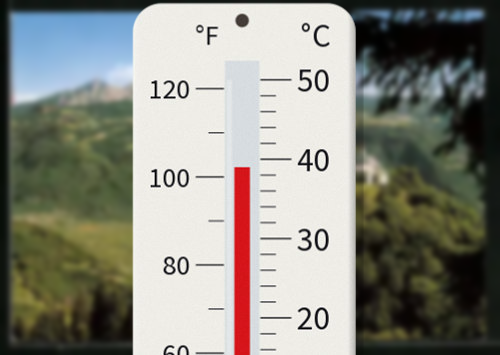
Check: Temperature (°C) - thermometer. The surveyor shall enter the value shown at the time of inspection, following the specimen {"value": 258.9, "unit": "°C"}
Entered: {"value": 39, "unit": "°C"}
